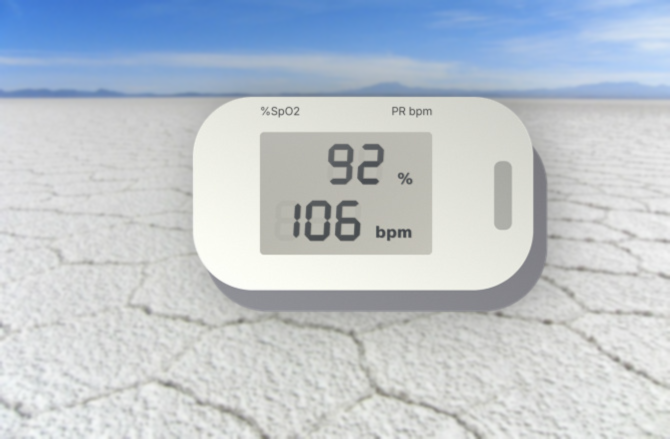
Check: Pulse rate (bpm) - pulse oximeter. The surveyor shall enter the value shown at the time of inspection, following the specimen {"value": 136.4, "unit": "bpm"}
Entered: {"value": 106, "unit": "bpm"}
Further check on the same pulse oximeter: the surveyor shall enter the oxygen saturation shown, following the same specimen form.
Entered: {"value": 92, "unit": "%"}
